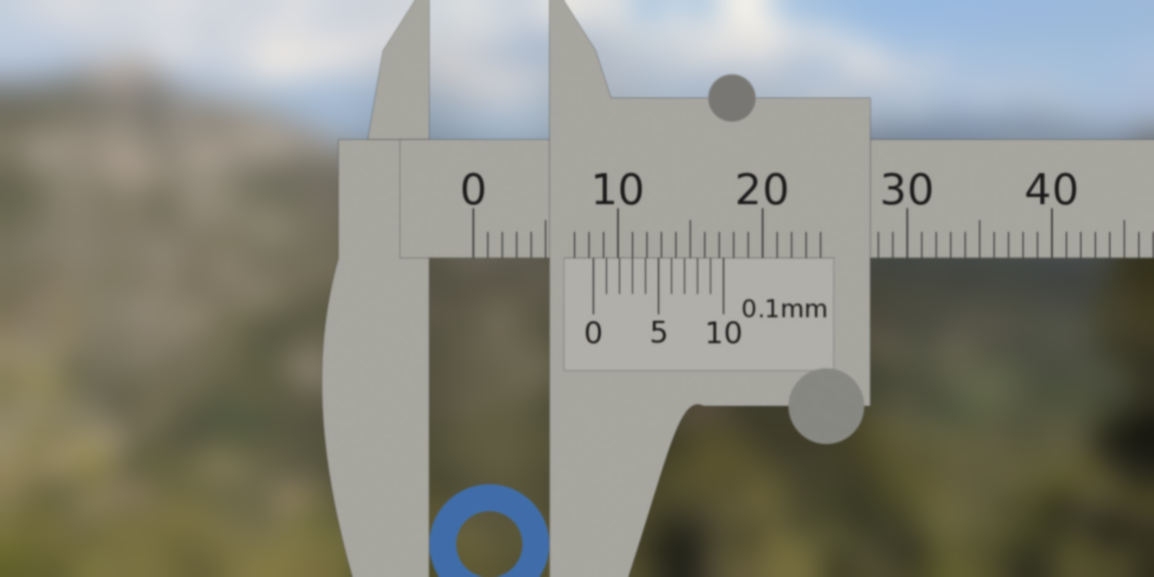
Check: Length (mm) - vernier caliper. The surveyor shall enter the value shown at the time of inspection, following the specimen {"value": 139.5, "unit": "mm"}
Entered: {"value": 8.3, "unit": "mm"}
